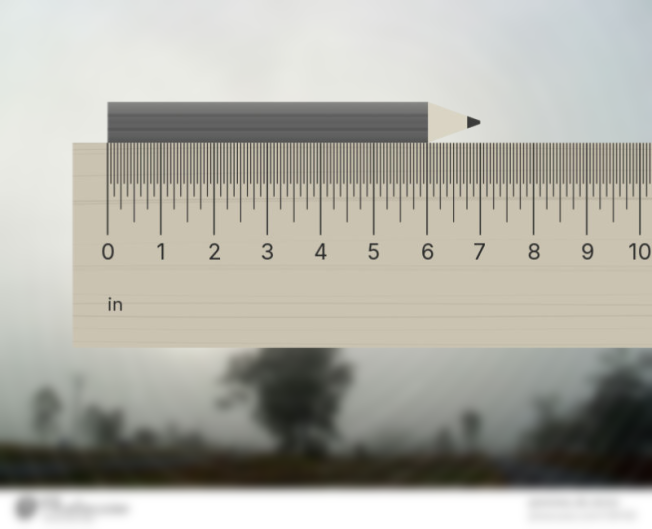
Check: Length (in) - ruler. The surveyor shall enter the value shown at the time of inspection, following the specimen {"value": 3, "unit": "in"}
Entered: {"value": 7, "unit": "in"}
